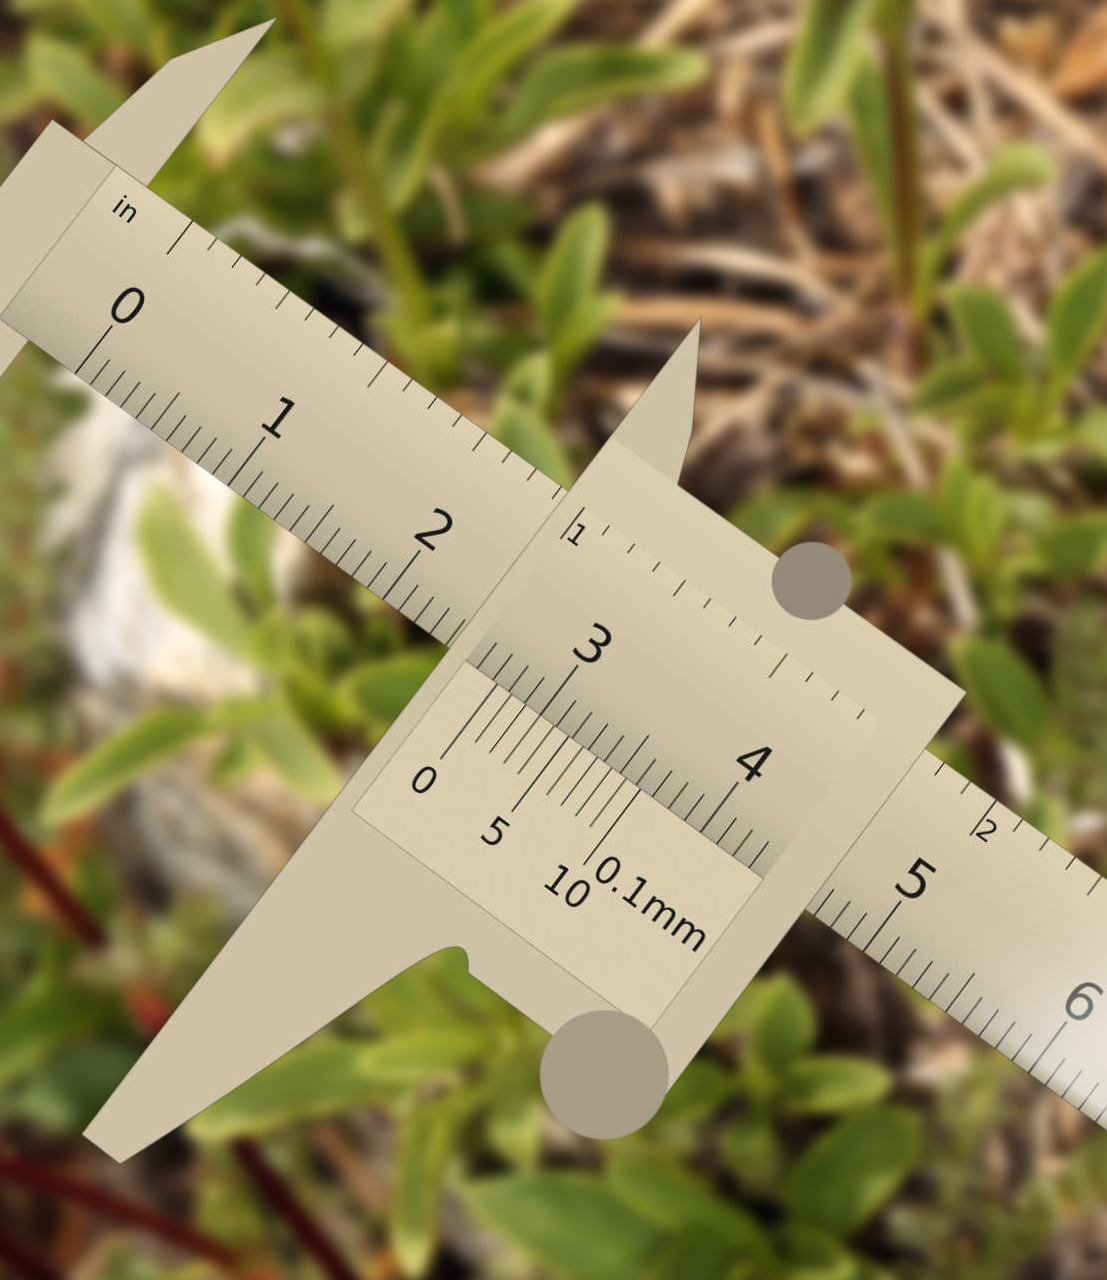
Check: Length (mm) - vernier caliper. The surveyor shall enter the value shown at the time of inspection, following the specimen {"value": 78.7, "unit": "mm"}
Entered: {"value": 27.3, "unit": "mm"}
